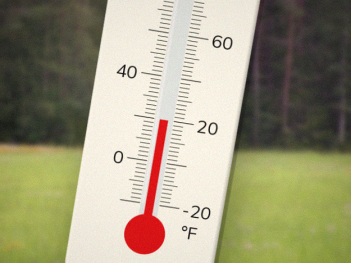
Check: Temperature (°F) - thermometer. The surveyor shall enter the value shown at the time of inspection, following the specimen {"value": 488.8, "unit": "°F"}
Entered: {"value": 20, "unit": "°F"}
